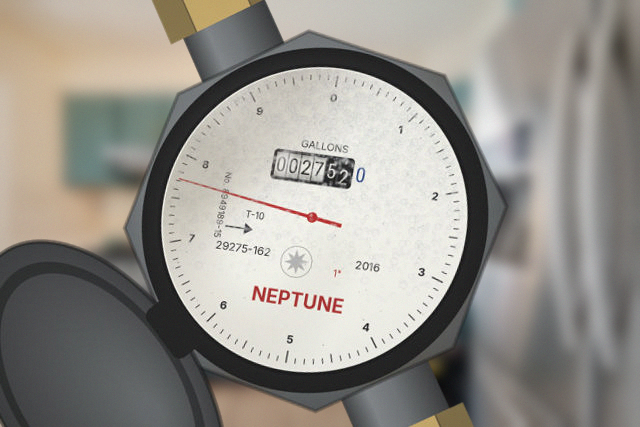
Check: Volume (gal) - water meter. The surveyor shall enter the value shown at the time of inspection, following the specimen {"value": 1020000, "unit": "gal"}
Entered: {"value": 27517.7, "unit": "gal"}
